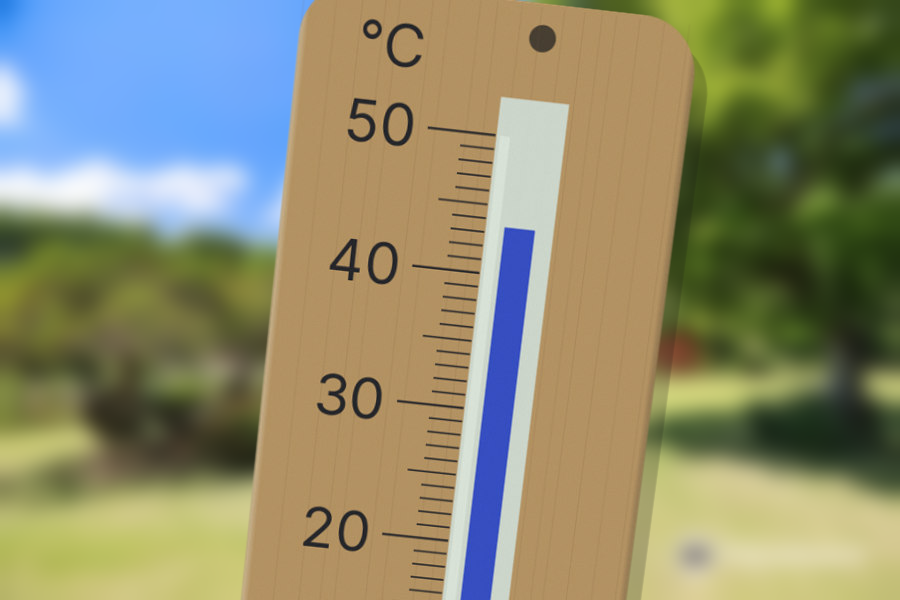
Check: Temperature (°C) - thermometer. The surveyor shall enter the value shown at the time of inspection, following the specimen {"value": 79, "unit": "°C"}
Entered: {"value": 43.5, "unit": "°C"}
